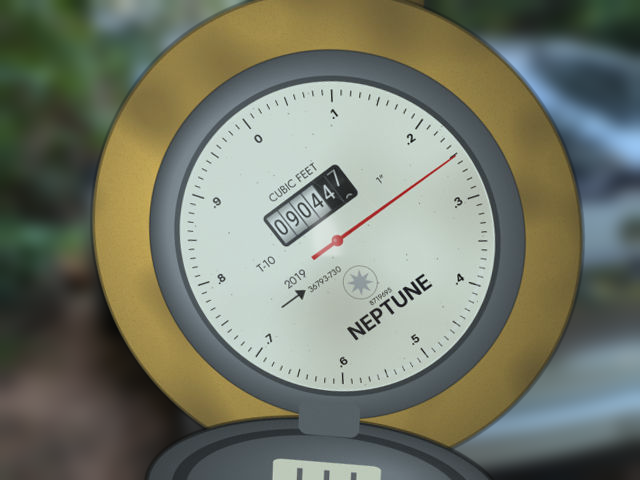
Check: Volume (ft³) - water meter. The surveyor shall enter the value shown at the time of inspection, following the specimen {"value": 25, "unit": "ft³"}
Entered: {"value": 90447.25, "unit": "ft³"}
